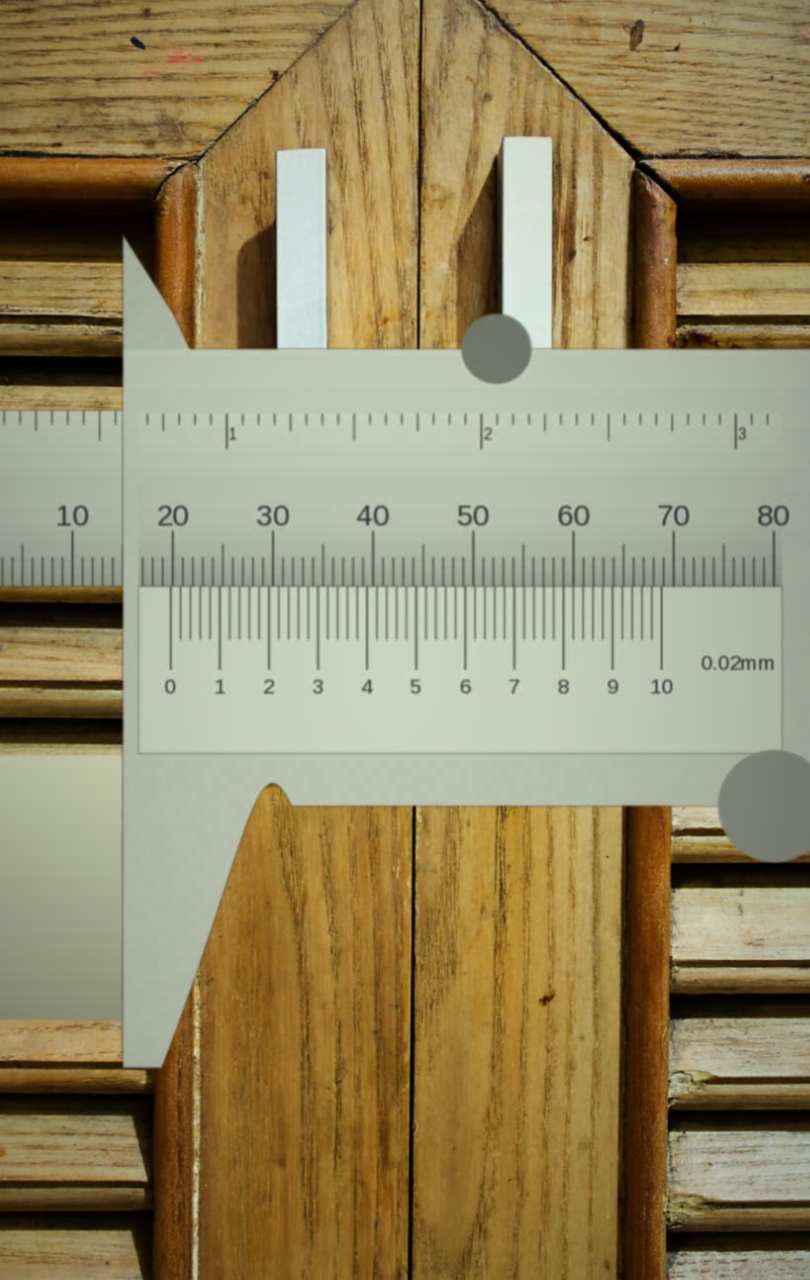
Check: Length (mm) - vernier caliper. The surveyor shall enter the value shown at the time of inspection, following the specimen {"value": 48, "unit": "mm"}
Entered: {"value": 19.8, "unit": "mm"}
